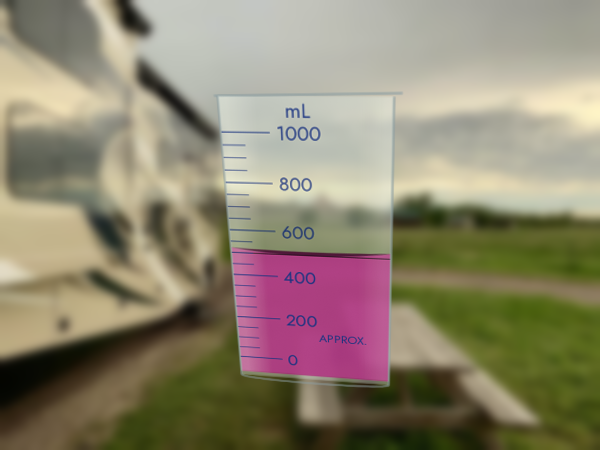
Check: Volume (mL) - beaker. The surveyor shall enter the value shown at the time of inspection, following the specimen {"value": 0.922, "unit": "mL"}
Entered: {"value": 500, "unit": "mL"}
